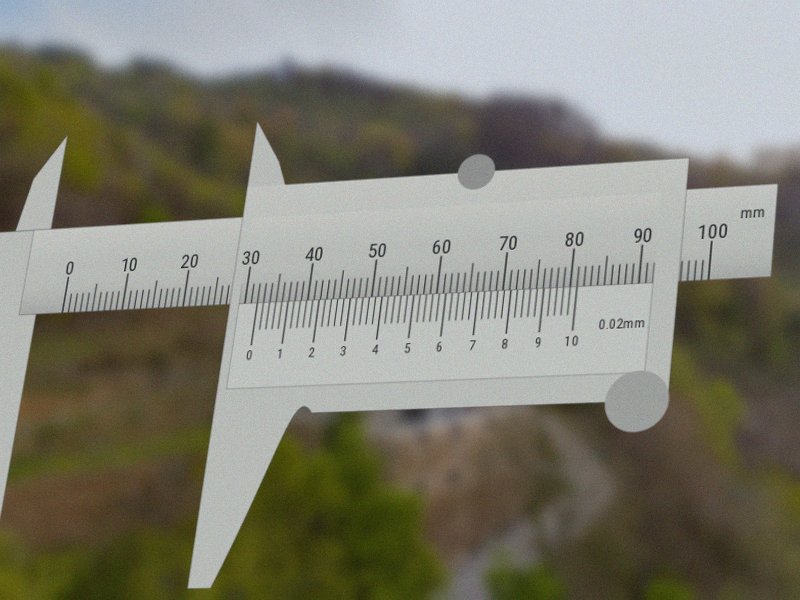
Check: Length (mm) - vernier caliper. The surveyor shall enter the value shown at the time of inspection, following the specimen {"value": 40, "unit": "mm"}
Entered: {"value": 32.0, "unit": "mm"}
